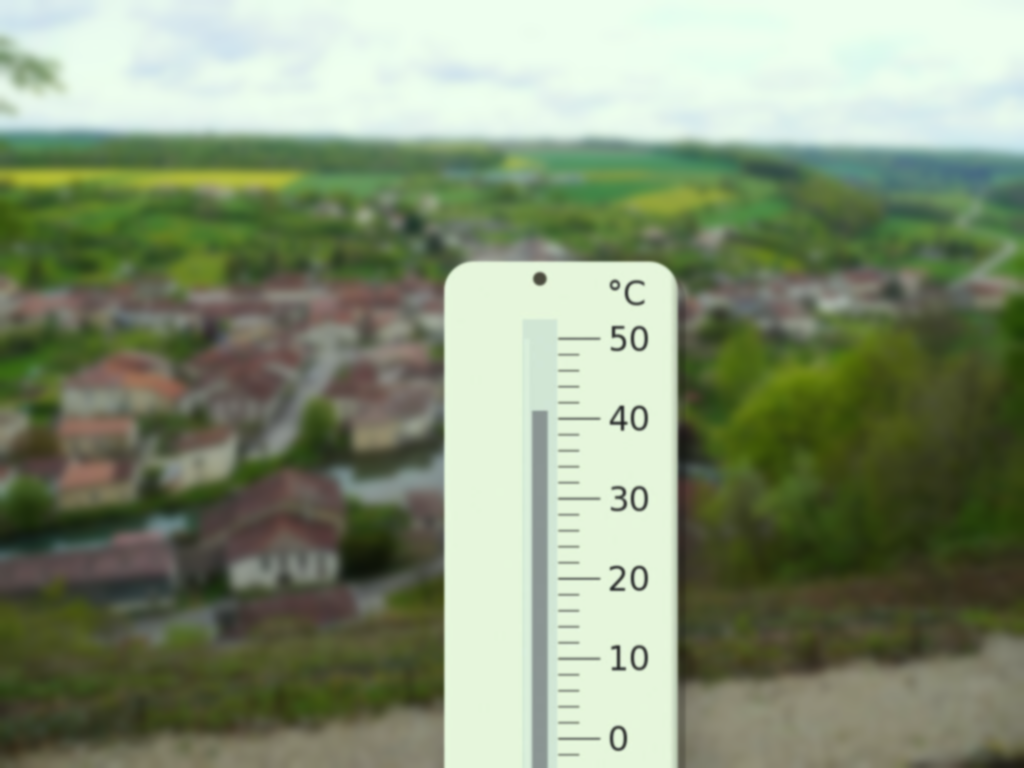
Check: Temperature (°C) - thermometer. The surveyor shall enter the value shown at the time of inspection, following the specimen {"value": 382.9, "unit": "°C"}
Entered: {"value": 41, "unit": "°C"}
